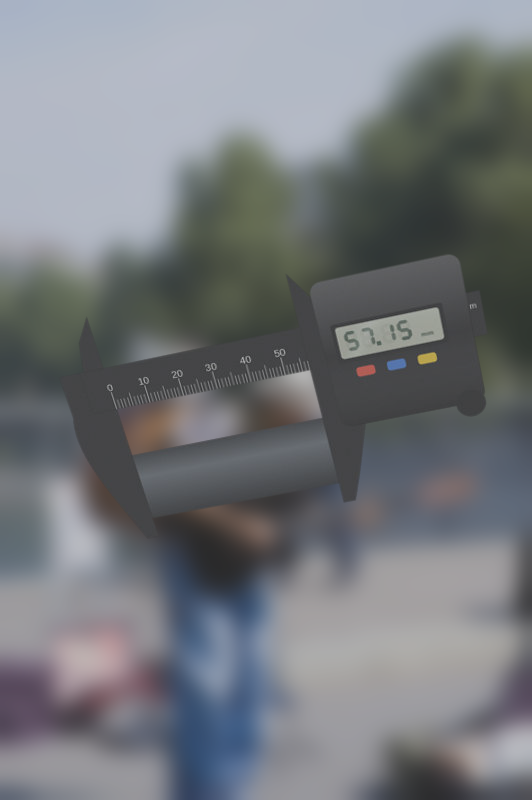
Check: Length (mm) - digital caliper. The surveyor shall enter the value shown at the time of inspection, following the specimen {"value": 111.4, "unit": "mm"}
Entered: {"value": 57.15, "unit": "mm"}
